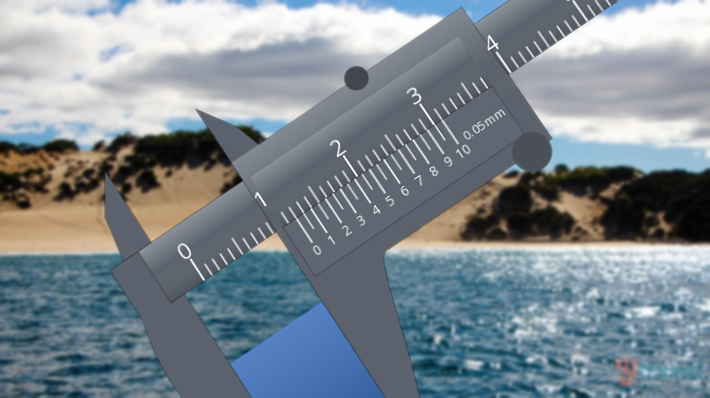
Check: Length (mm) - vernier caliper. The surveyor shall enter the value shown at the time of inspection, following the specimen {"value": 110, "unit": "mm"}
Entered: {"value": 12.0, "unit": "mm"}
